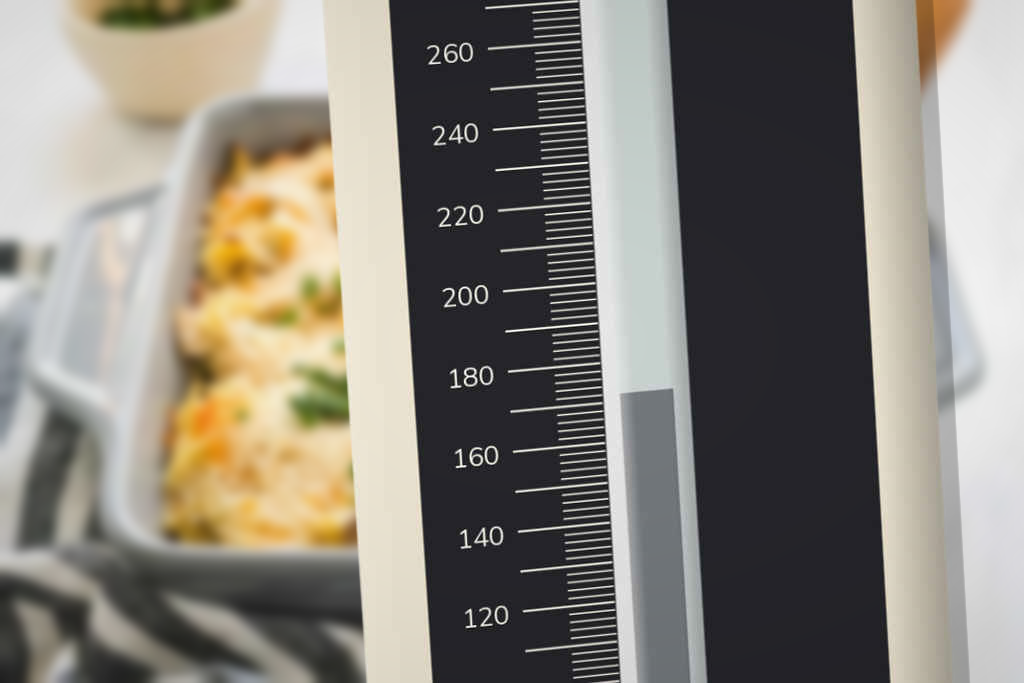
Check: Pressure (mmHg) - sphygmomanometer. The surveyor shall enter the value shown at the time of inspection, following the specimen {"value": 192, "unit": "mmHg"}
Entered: {"value": 172, "unit": "mmHg"}
